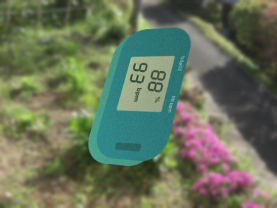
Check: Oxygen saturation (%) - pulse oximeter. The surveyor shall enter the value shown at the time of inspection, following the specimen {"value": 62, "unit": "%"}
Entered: {"value": 88, "unit": "%"}
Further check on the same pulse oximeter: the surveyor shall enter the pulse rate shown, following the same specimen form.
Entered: {"value": 93, "unit": "bpm"}
